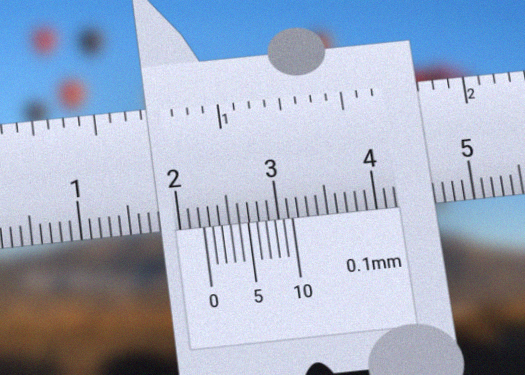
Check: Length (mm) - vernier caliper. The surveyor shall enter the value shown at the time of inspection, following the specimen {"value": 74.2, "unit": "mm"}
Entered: {"value": 22.4, "unit": "mm"}
